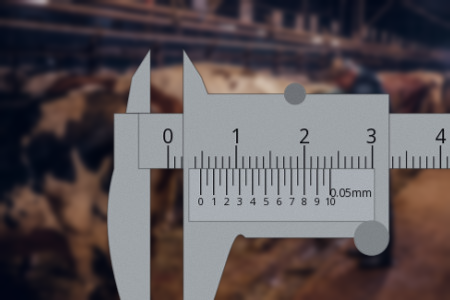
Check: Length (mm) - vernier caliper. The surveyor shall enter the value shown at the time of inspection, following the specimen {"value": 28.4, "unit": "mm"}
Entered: {"value": 4.8, "unit": "mm"}
